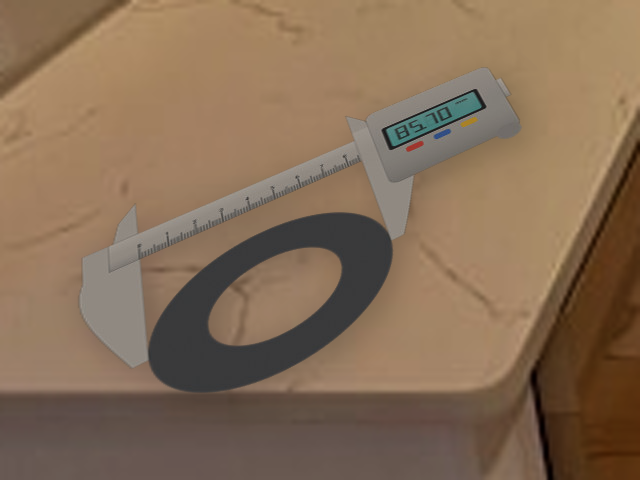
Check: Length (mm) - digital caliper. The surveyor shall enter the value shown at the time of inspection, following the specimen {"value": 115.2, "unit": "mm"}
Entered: {"value": 85.70, "unit": "mm"}
